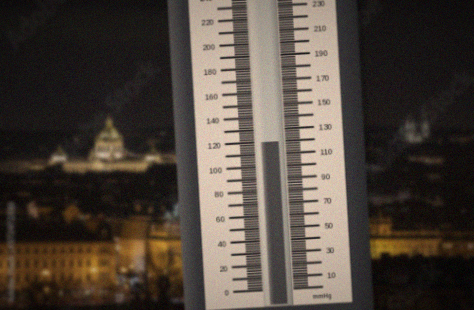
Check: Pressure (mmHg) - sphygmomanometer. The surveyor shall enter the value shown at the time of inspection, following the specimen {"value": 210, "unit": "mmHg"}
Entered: {"value": 120, "unit": "mmHg"}
